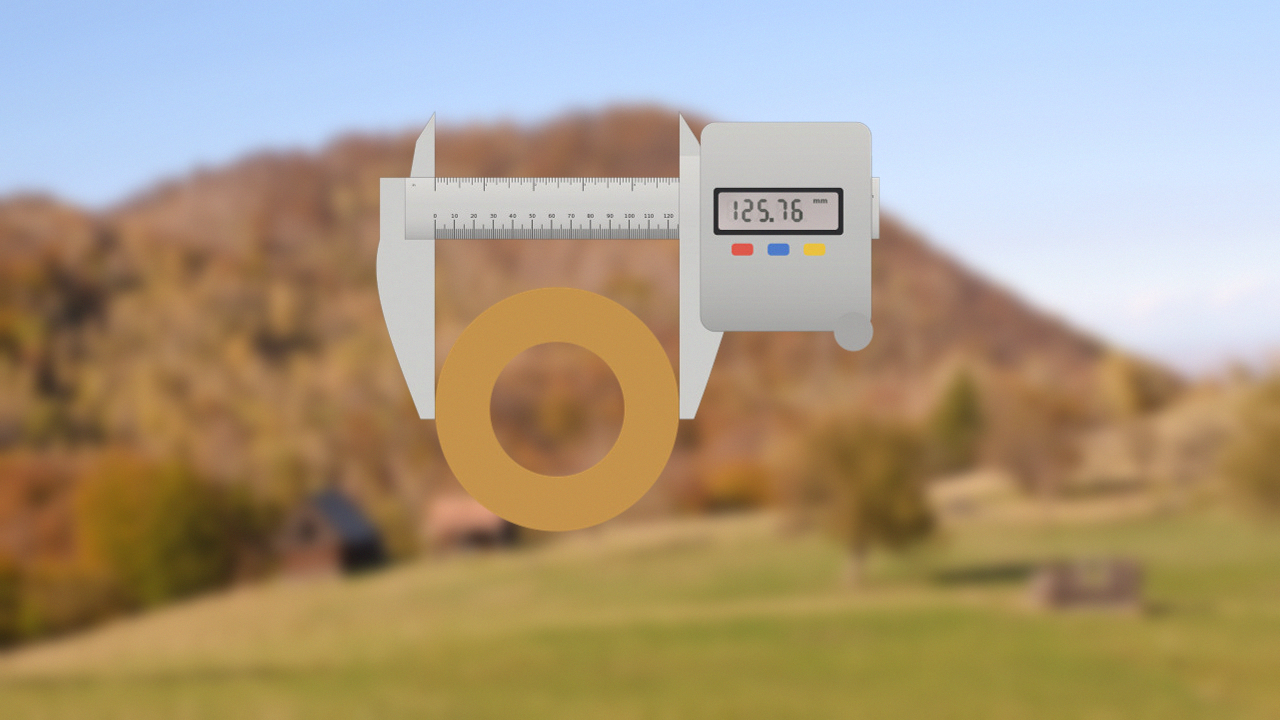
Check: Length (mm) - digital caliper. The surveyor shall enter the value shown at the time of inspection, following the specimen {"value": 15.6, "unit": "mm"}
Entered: {"value": 125.76, "unit": "mm"}
